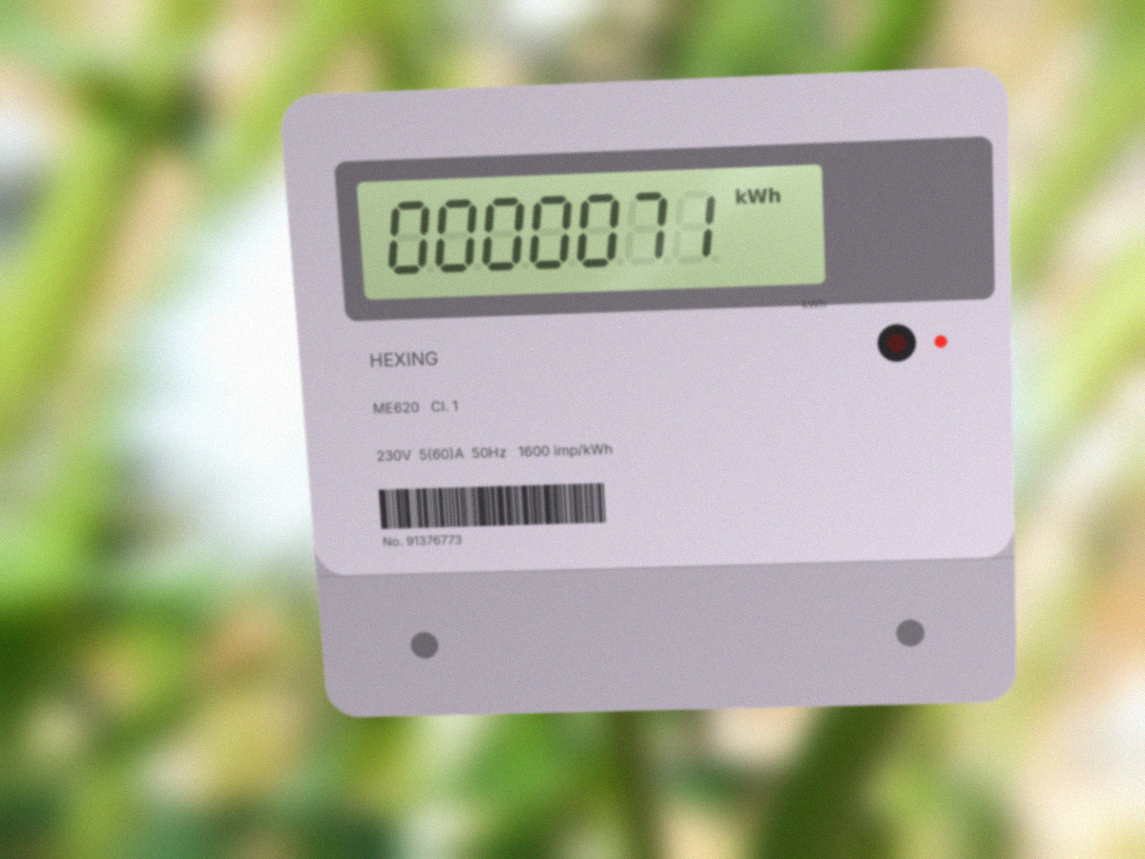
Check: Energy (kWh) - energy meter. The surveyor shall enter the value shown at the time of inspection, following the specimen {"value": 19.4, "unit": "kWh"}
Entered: {"value": 71, "unit": "kWh"}
